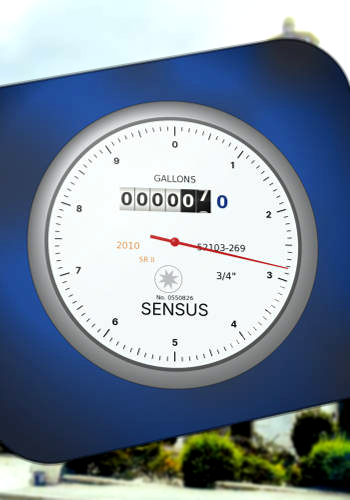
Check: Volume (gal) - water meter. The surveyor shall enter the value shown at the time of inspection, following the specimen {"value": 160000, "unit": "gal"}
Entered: {"value": 72.8, "unit": "gal"}
